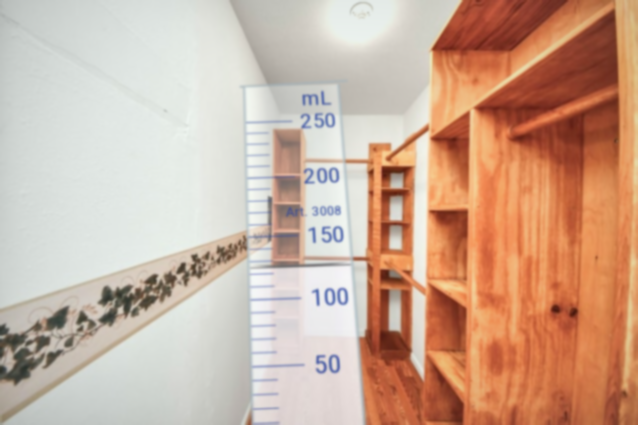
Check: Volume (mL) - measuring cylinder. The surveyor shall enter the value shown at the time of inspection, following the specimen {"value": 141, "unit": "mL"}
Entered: {"value": 125, "unit": "mL"}
